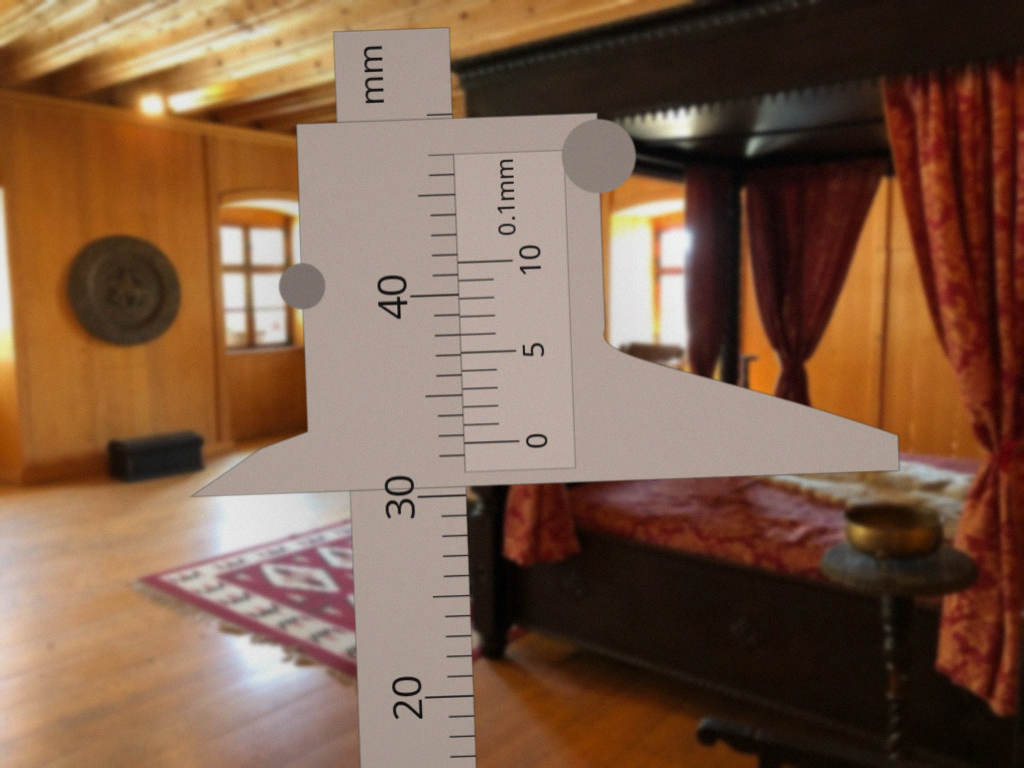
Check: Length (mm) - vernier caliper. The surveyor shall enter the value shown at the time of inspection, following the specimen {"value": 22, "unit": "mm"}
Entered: {"value": 32.6, "unit": "mm"}
